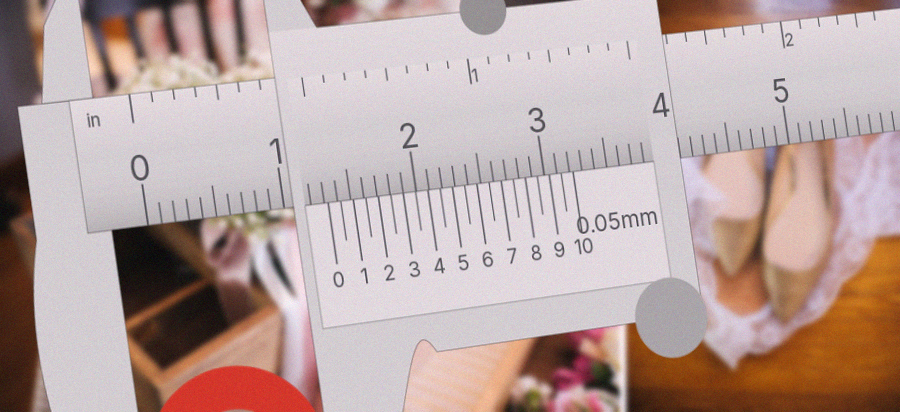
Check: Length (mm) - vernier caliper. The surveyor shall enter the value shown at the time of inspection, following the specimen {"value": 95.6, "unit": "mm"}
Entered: {"value": 13.3, "unit": "mm"}
